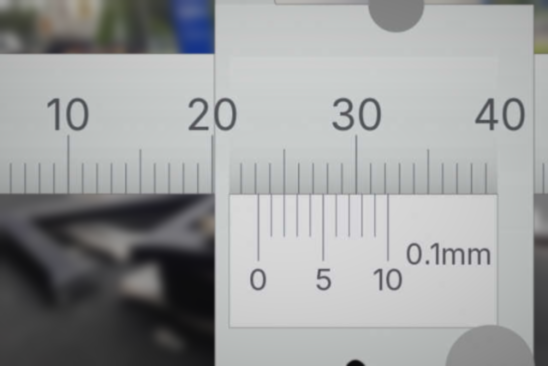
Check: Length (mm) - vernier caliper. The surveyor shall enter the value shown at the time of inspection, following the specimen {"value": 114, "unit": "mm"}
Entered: {"value": 23.2, "unit": "mm"}
